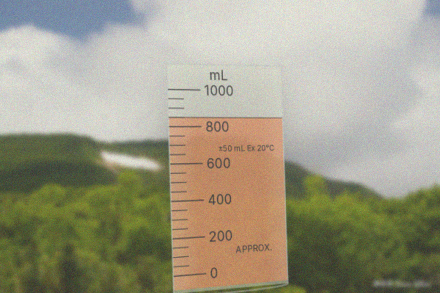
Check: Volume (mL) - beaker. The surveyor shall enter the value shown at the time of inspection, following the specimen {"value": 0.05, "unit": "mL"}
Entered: {"value": 850, "unit": "mL"}
